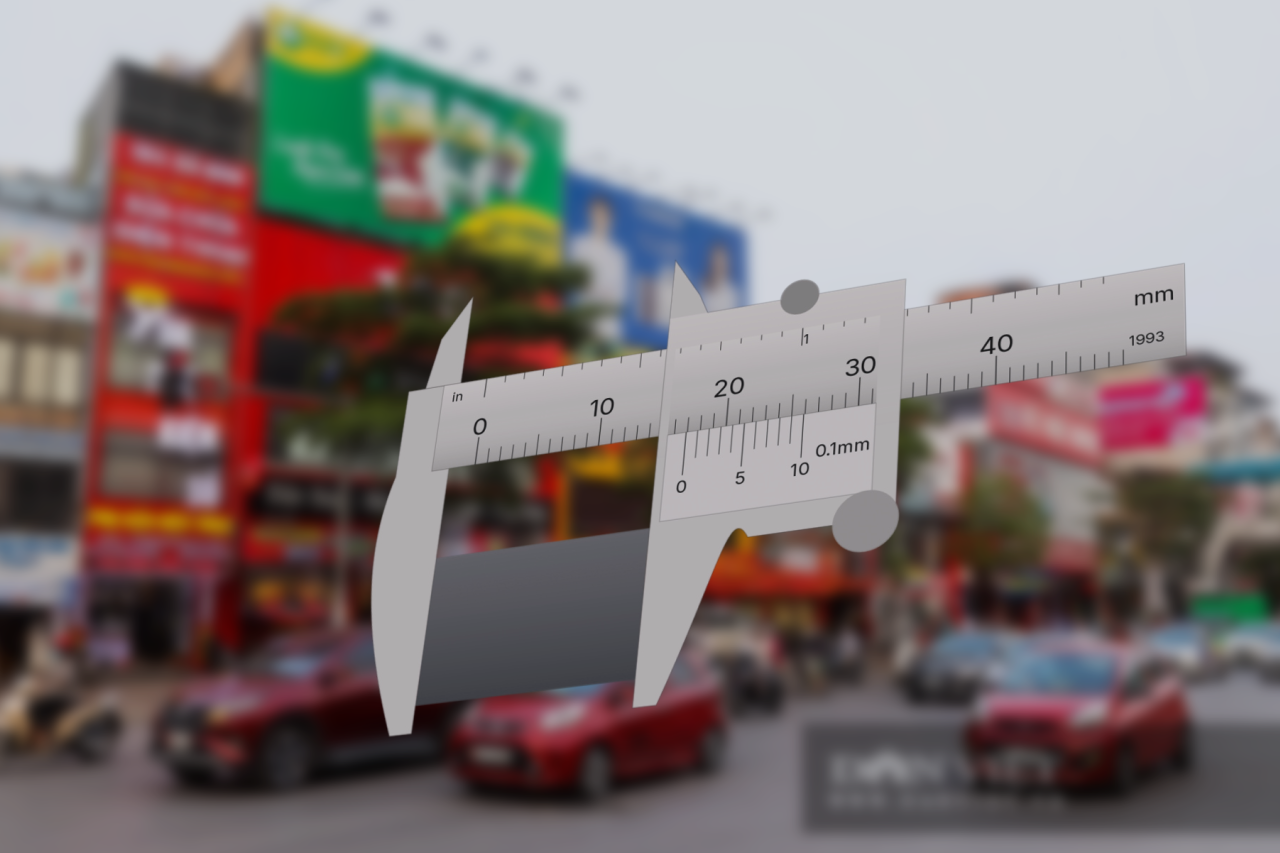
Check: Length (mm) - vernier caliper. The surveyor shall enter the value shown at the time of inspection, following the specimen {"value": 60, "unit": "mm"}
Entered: {"value": 16.9, "unit": "mm"}
